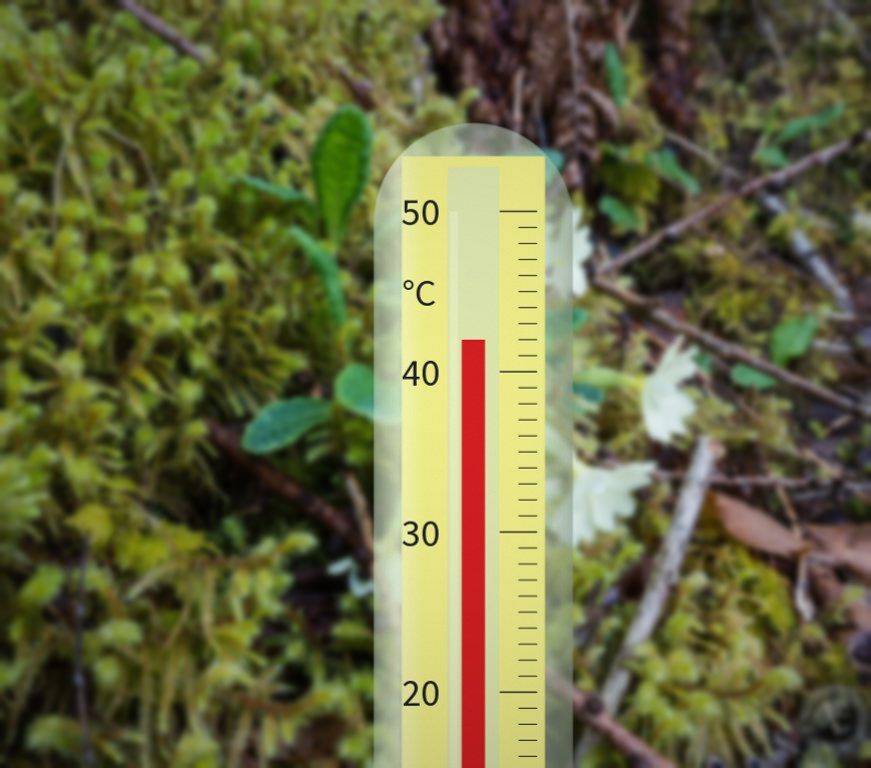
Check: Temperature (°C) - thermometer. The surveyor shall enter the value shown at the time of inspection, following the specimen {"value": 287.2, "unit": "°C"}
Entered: {"value": 42, "unit": "°C"}
